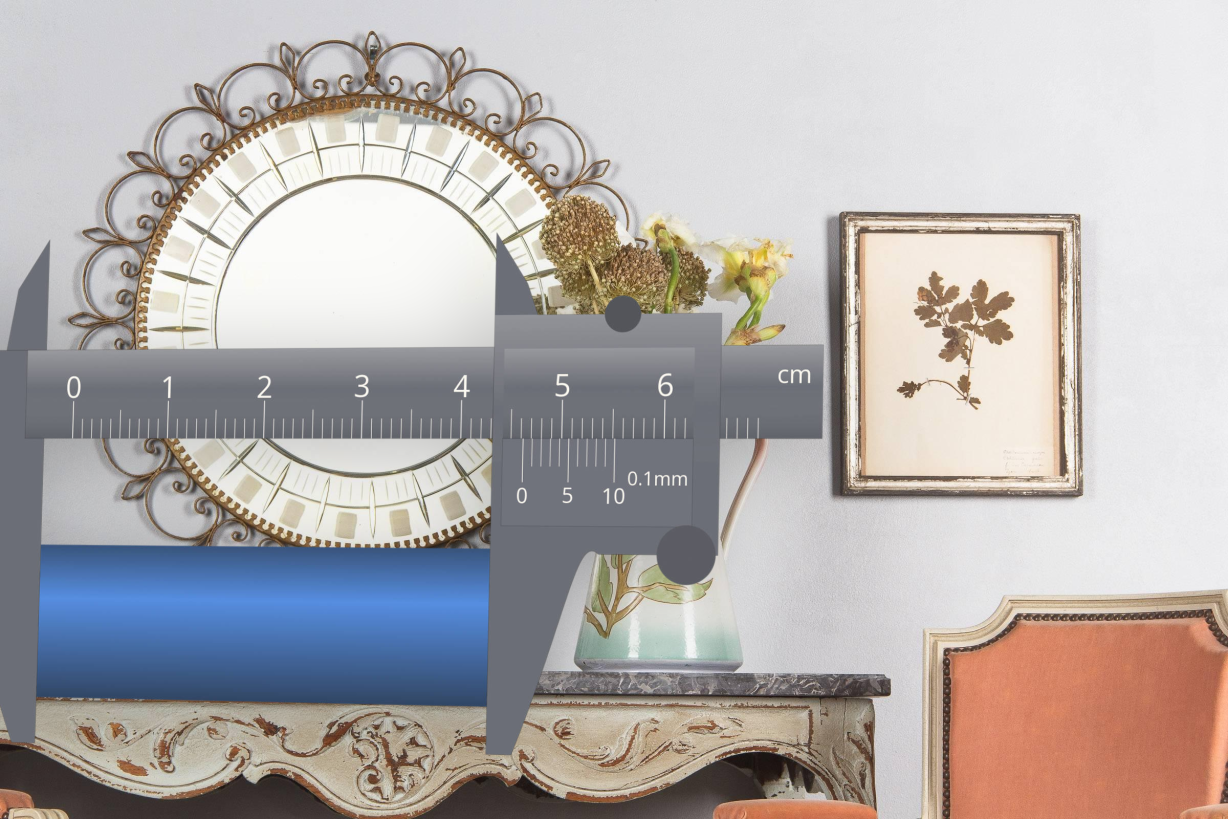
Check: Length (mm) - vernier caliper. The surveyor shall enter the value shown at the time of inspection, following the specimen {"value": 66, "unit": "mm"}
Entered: {"value": 46.2, "unit": "mm"}
